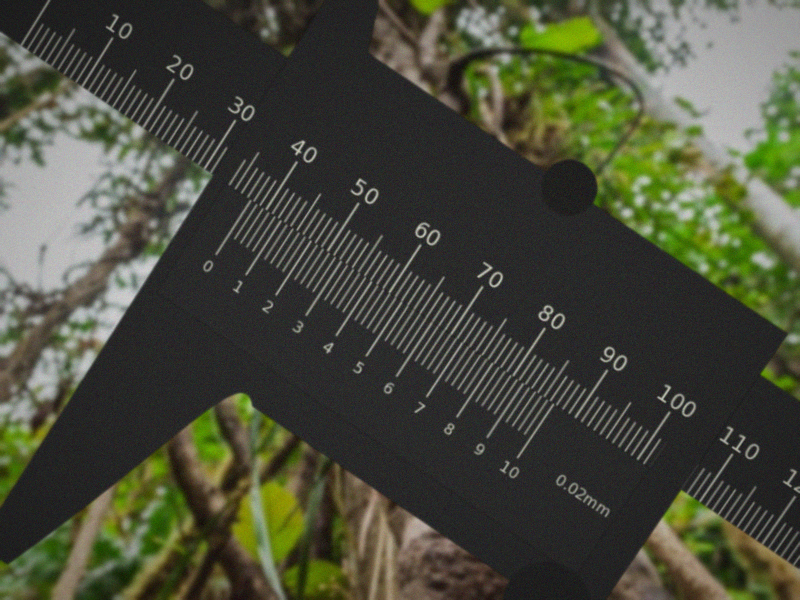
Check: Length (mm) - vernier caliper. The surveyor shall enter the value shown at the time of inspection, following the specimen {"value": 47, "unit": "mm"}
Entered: {"value": 37.6, "unit": "mm"}
